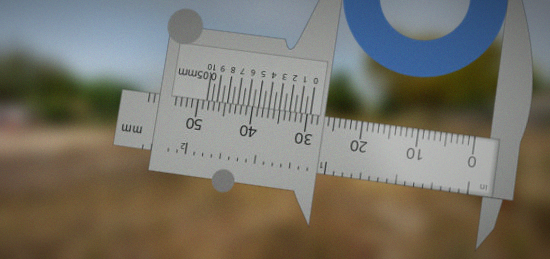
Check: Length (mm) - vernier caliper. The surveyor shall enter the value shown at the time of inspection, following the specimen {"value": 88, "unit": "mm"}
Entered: {"value": 29.4, "unit": "mm"}
